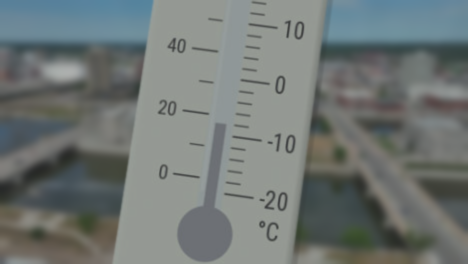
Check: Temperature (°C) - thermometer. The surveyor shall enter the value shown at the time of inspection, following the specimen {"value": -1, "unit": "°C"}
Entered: {"value": -8, "unit": "°C"}
